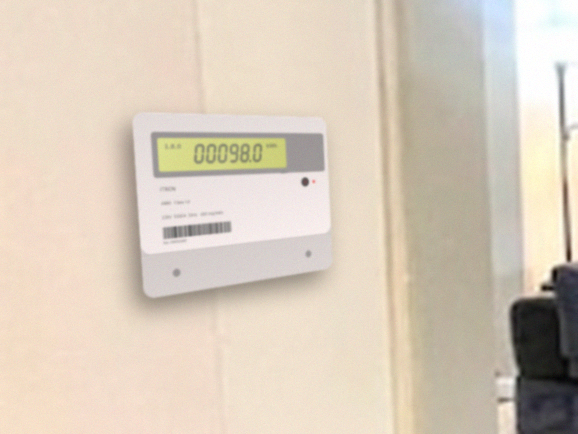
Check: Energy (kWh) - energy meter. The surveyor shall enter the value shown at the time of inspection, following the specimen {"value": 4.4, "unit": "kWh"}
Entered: {"value": 98.0, "unit": "kWh"}
